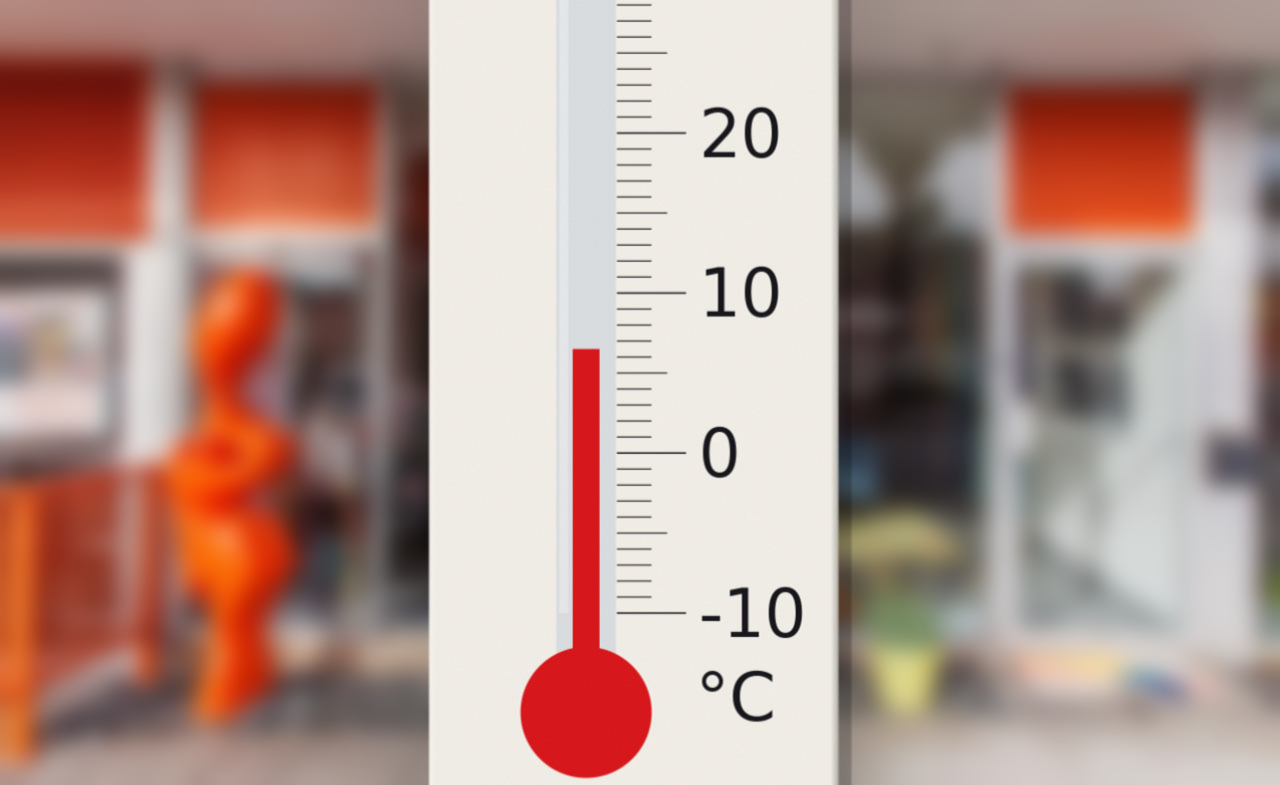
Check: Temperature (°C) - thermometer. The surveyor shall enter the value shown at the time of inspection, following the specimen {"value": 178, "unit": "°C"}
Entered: {"value": 6.5, "unit": "°C"}
